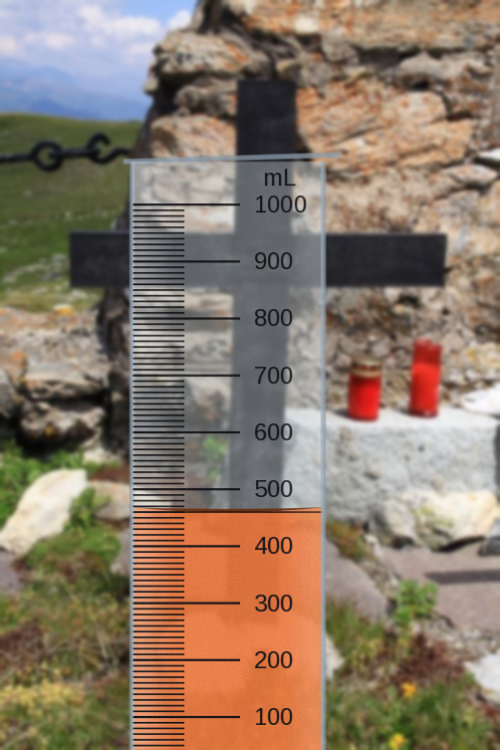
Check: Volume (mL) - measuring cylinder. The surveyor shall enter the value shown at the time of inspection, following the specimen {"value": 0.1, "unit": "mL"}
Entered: {"value": 460, "unit": "mL"}
